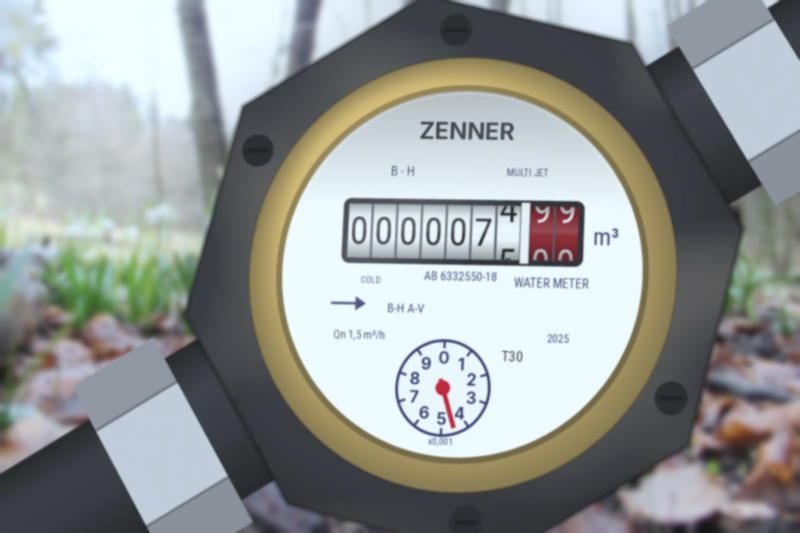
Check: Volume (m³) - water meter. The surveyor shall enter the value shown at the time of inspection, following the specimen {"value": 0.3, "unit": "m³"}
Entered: {"value": 74.994, "unit": "m³"}
